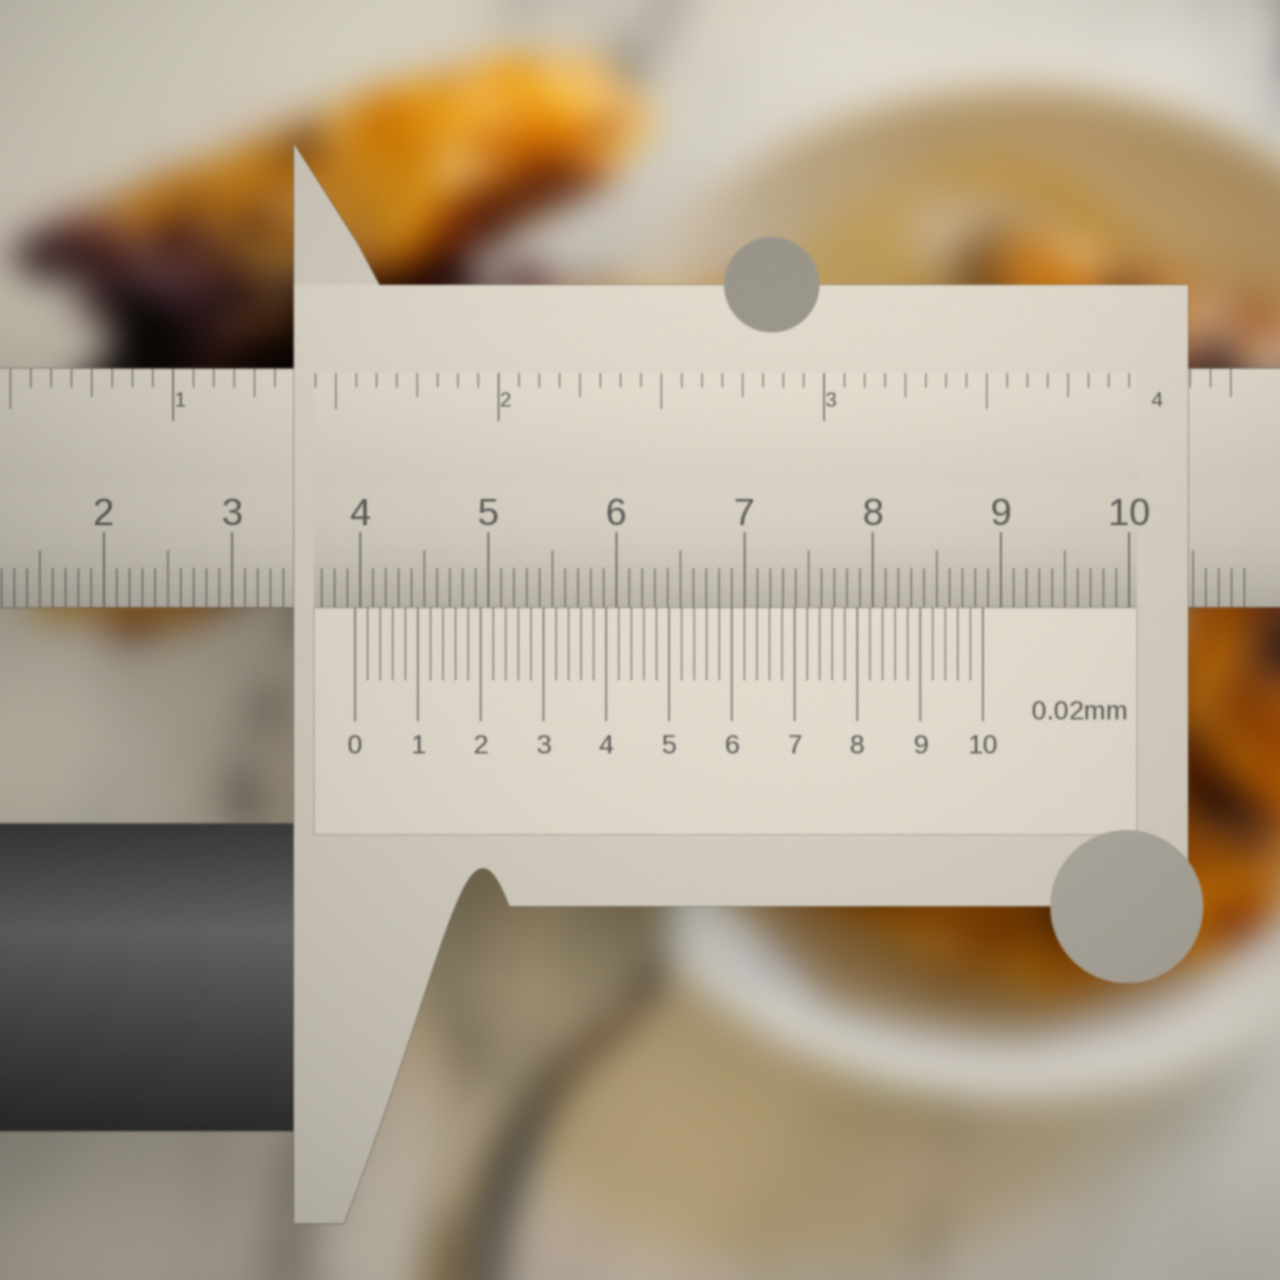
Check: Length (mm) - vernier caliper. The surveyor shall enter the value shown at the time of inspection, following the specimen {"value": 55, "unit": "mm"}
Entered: {"value": 39.6, "unit": "mm"}
